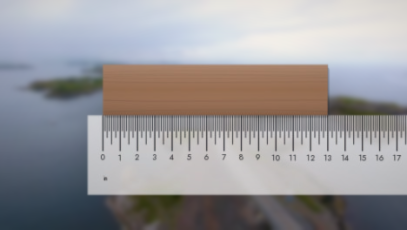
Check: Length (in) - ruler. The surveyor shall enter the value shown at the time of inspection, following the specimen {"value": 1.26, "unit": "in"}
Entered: {"value": 13, "unit": "in"}
